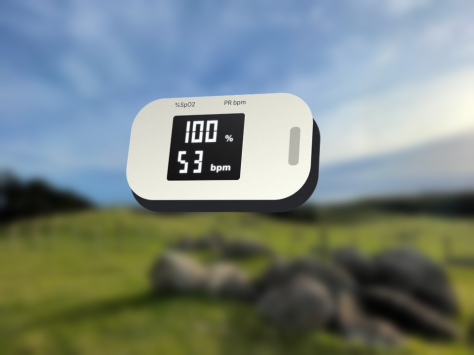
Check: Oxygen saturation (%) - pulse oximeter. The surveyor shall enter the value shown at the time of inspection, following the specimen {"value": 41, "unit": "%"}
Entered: {"value": 100, "unit": "%"}
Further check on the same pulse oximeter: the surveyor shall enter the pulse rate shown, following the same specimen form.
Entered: {"value": 53, "unit": "bpm"}
